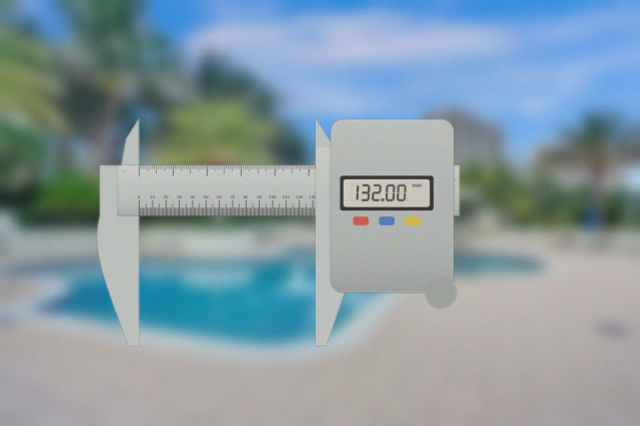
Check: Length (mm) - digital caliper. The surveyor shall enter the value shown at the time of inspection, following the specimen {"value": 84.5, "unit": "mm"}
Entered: {"value": 132.00, "unit": "mm"}
